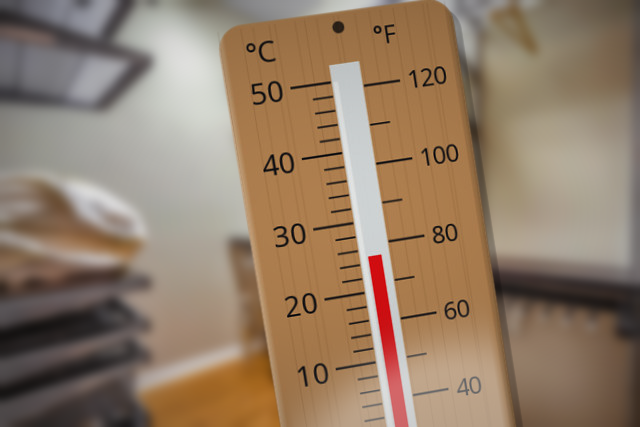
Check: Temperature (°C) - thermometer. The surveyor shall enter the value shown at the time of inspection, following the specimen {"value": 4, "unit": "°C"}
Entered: {"value": 25, "unit": "°C"}
